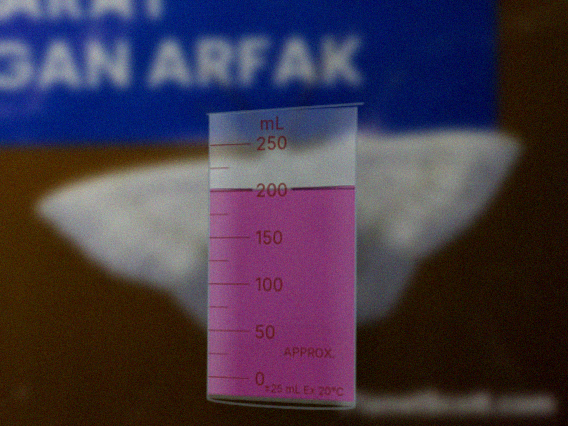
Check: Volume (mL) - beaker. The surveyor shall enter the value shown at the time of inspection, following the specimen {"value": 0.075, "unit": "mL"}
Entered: {"value": 200, "unit": "mL"}
